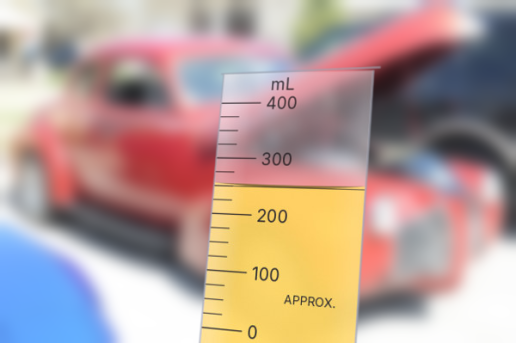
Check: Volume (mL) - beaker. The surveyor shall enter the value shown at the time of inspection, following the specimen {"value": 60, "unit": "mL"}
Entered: {"value": 250, "unit": "mL"}
